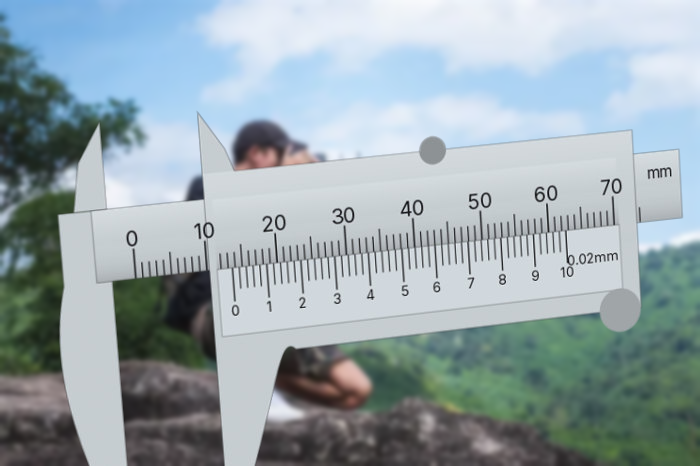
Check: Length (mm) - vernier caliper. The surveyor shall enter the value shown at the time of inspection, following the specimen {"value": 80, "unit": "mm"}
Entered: {"value": 13.6, "unit": "mm"}
